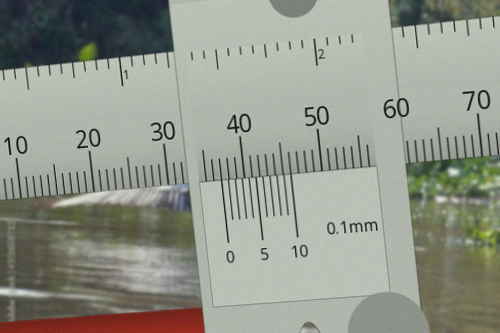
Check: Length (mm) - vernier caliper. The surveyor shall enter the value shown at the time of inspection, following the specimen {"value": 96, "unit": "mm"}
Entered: {"value": 37.0, "unit": "mm"}
